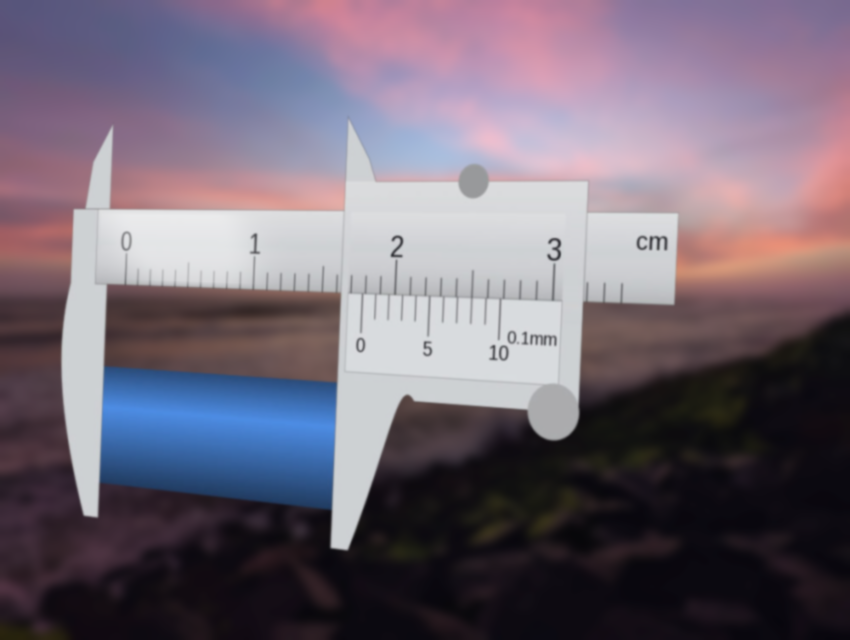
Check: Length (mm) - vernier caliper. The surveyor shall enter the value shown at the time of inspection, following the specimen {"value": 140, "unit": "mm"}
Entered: {"value": 17.8, "unit": "mm"}
